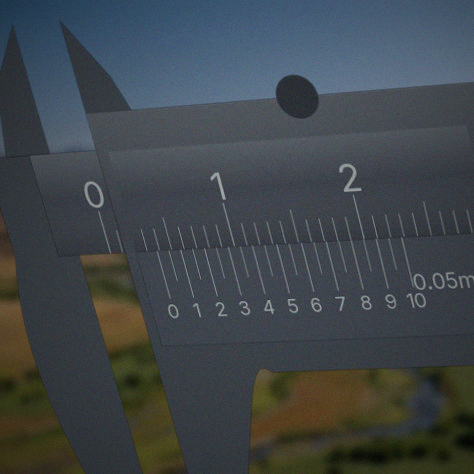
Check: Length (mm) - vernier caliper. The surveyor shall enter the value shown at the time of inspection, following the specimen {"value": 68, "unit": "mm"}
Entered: {"value": 3.8, "unit": "mm"}
